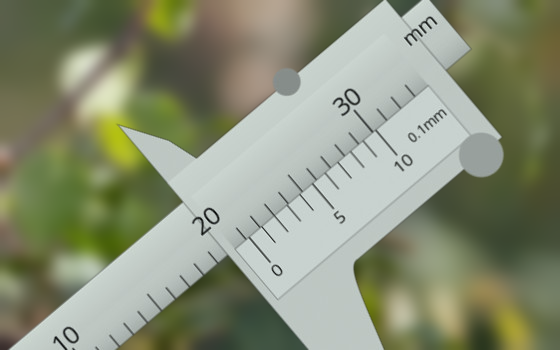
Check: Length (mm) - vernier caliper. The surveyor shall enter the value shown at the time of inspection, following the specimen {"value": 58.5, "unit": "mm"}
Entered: {"value": 21.2, "unit": "mm"}
